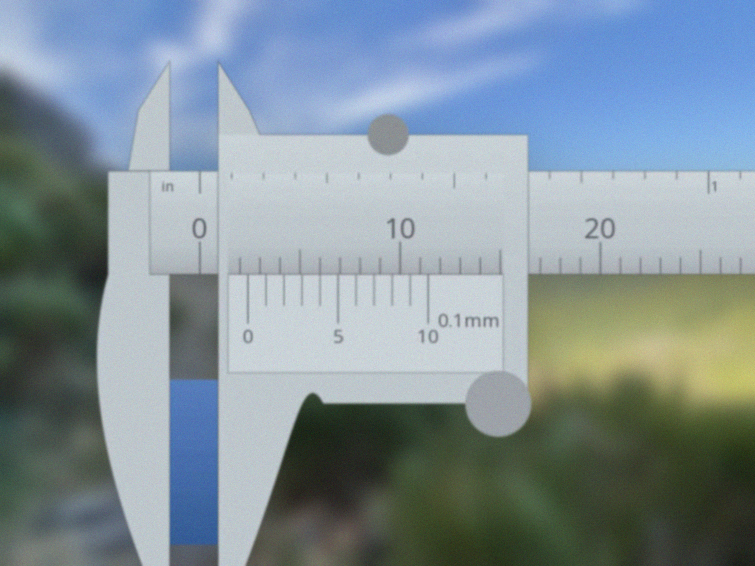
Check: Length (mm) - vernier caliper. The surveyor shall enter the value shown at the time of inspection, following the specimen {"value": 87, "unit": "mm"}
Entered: {"value": 2.4, "unit": "mm"}
